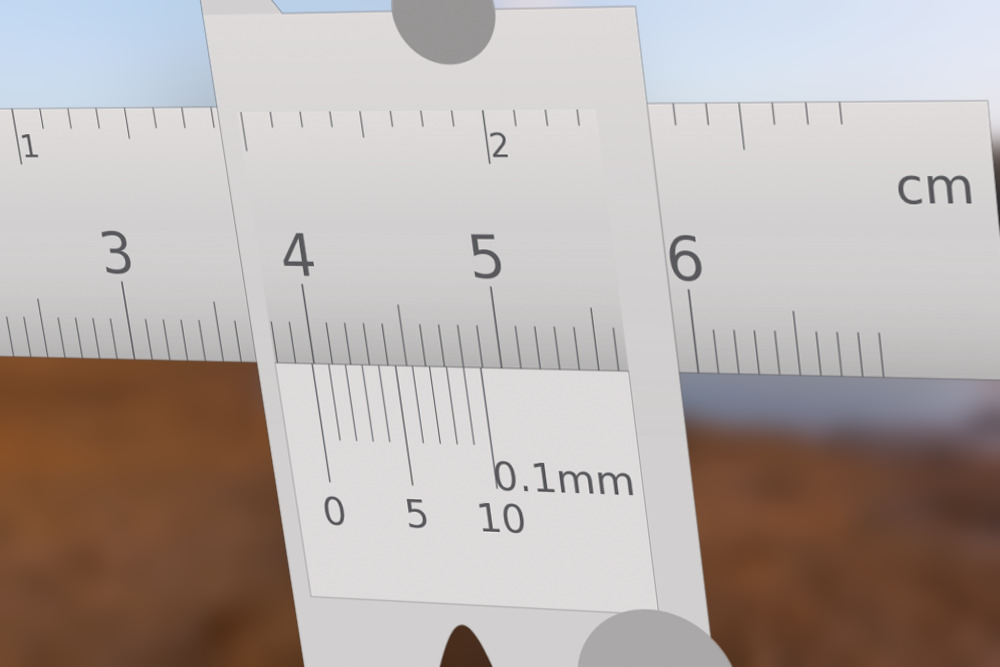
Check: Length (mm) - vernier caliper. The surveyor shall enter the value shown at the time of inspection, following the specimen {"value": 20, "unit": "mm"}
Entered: {"value": 39.9, "unit": "mm"}
